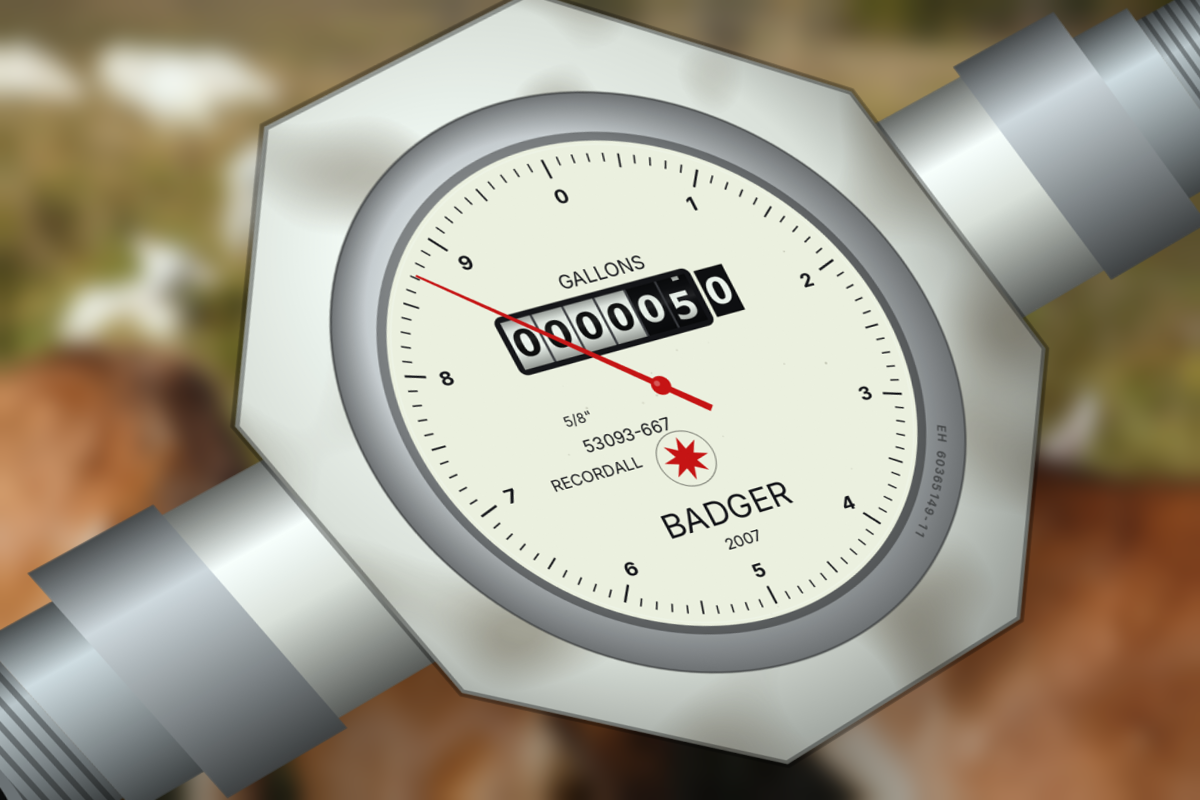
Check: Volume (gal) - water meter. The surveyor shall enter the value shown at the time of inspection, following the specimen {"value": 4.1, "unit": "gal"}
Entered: {"value": 48.7, "unit": "gal"}
